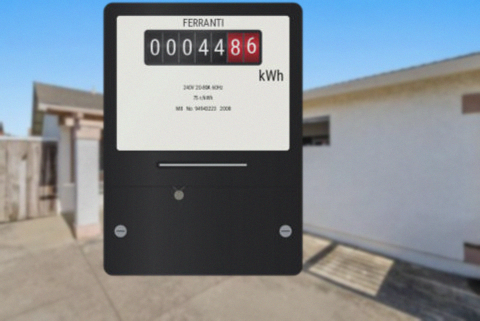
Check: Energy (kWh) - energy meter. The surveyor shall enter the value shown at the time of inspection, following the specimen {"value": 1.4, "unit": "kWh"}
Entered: {"value": 44.86, "unit": "kWh"}
